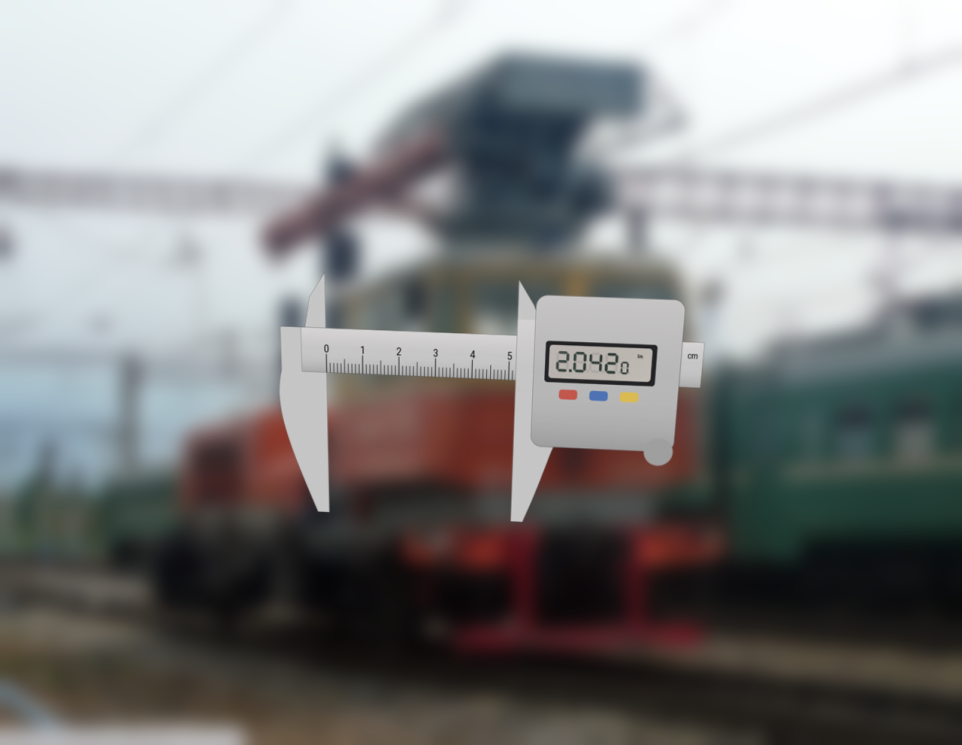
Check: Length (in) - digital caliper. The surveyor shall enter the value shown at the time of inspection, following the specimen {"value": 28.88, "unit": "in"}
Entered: {"value": 2.0420, "unit": "in"}
